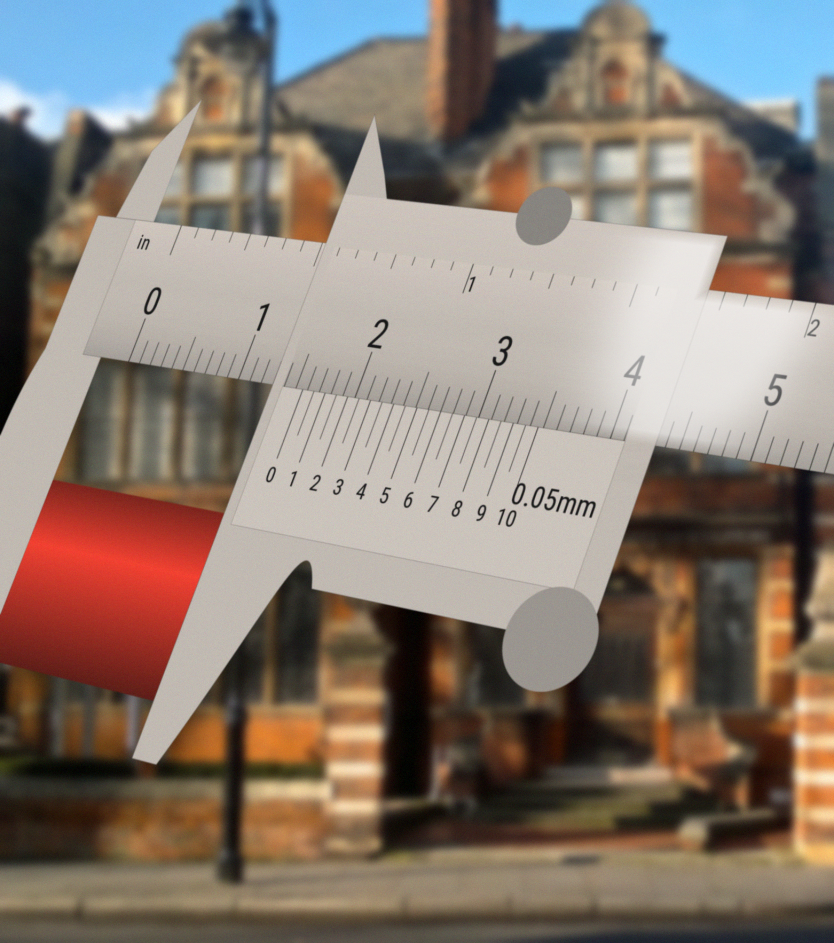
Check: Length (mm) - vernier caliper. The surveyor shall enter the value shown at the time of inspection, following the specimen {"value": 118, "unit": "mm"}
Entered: {"value": 15.6, "unit": "mm"}
